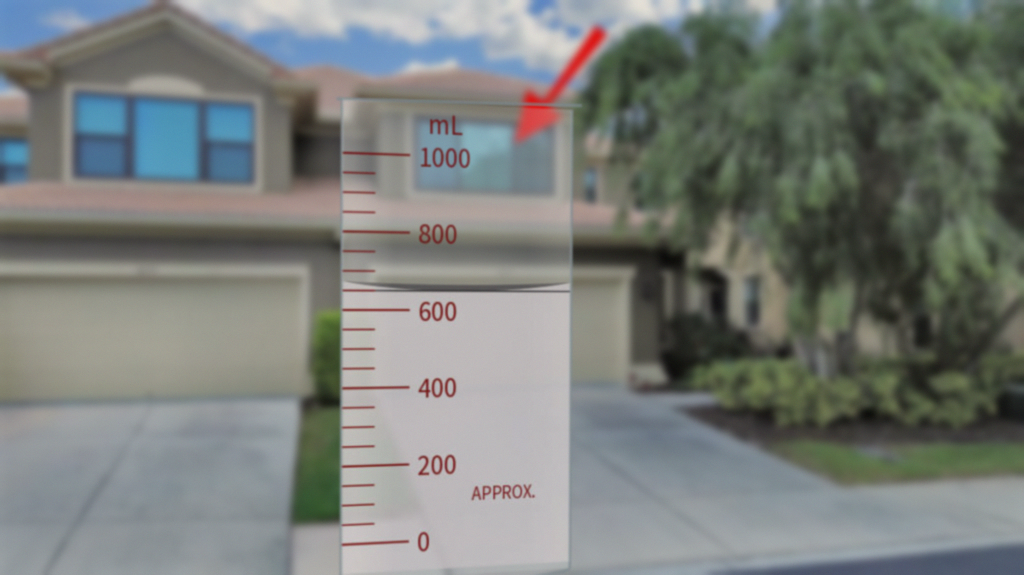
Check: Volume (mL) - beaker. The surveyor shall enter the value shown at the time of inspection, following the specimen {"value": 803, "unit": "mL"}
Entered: {"value": 650, "unit": "mL"}
